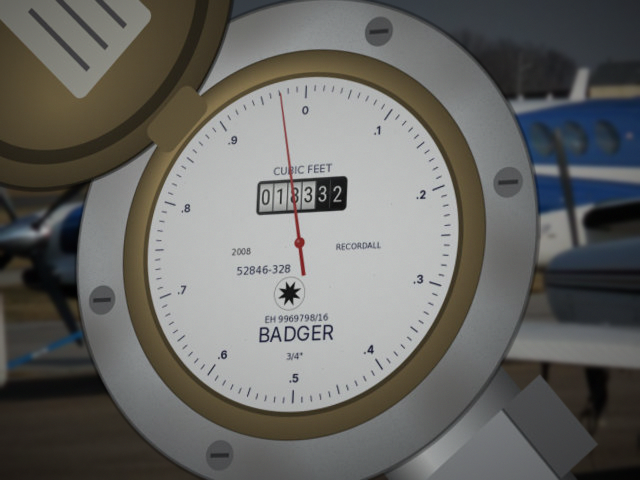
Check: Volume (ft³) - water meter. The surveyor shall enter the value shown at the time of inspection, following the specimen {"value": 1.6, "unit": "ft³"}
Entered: {"value": 18331.97, "unit": "ft³"}
